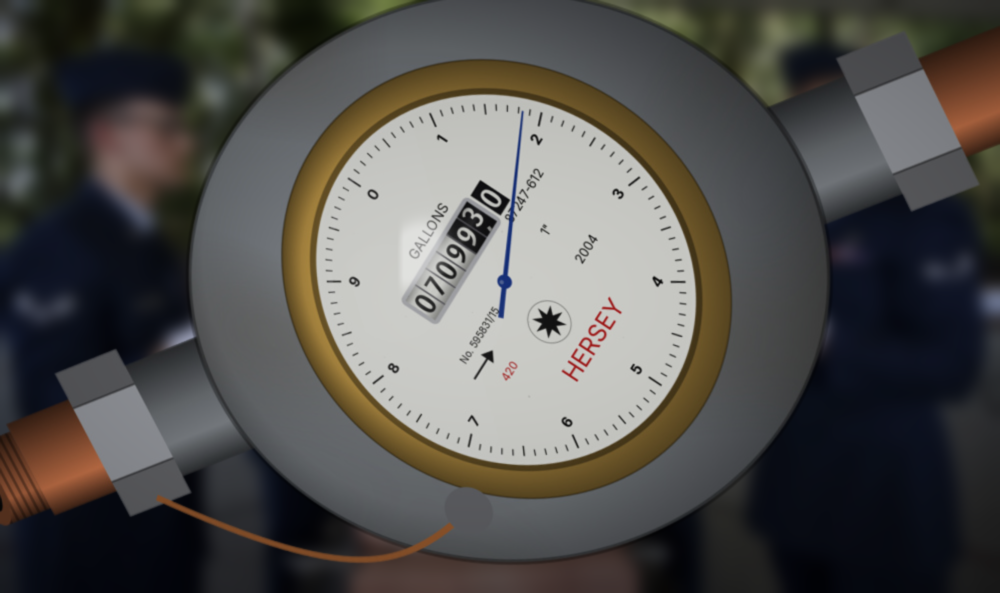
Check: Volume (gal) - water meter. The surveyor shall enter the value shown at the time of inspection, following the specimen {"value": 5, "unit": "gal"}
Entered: {"value": 709931.8, "unit": "gal"}
